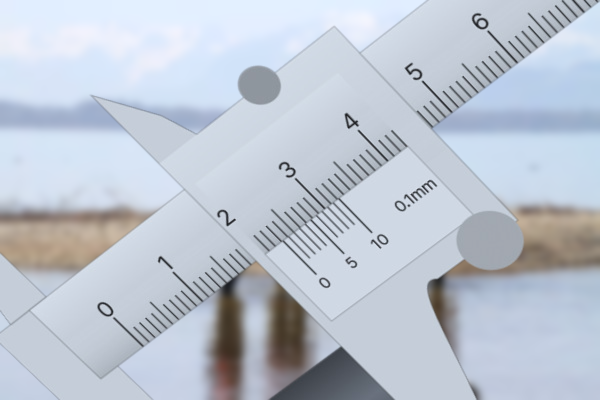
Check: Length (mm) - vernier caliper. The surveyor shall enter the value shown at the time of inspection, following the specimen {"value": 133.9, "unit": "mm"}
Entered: {"value": 23.2, "unit": "mm"}
